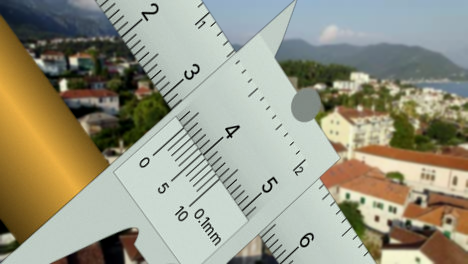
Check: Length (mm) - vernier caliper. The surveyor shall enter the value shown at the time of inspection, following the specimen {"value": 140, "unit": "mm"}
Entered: {"value": 35.2, "unit": "mm"}
